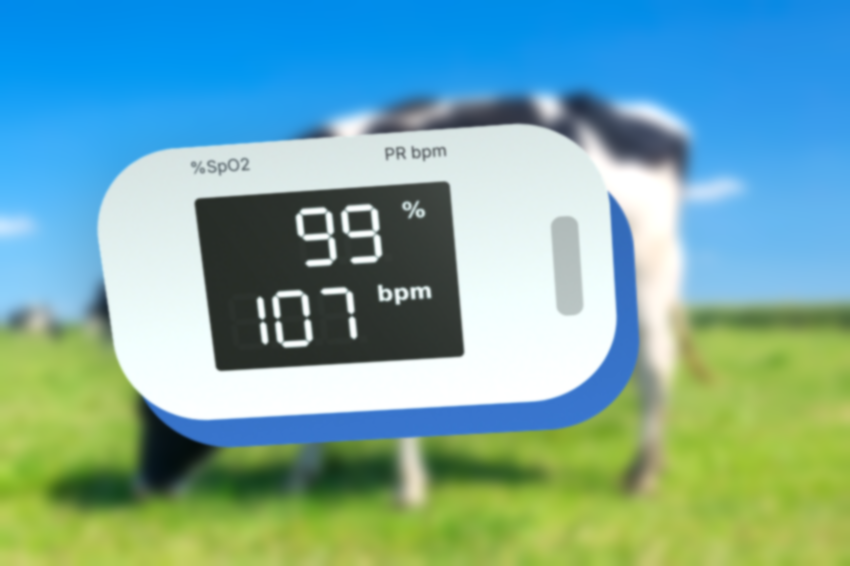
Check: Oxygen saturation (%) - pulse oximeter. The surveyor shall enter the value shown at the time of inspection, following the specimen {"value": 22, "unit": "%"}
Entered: {"value": 99, "unit": "%"}
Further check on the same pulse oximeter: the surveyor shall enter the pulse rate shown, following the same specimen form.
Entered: {"value": 107, "unit": "bpm"}
